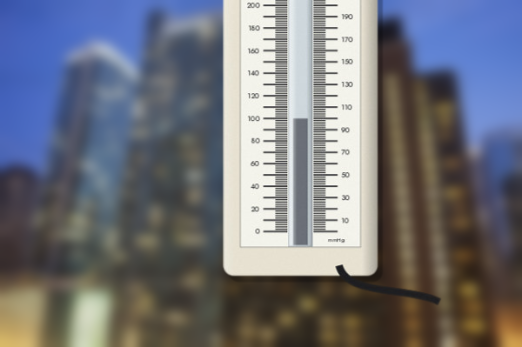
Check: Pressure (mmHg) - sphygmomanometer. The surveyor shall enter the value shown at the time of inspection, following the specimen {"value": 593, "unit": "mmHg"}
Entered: {"value": 100, "unit": "mmHg"}
